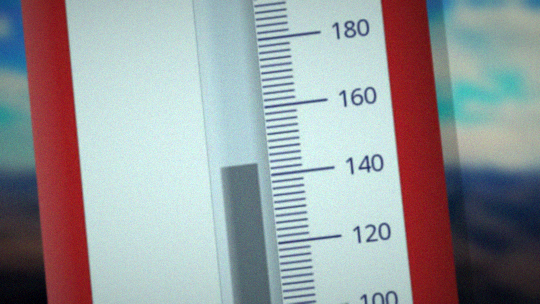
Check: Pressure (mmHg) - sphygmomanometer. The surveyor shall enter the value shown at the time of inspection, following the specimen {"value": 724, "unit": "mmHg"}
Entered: {"value": 144, "unit": "mmHg"}
